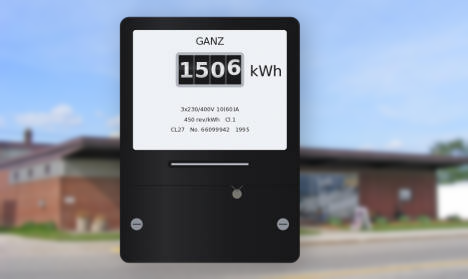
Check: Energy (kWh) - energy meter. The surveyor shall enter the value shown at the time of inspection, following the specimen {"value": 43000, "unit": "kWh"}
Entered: {"value": 1506, "unit": "kWh"}
